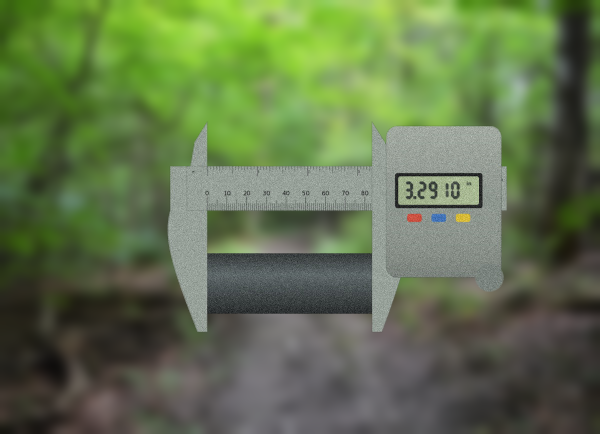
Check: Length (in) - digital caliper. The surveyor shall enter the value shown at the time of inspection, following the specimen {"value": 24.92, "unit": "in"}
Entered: {"value": 3.2910, "unit": "in"}
